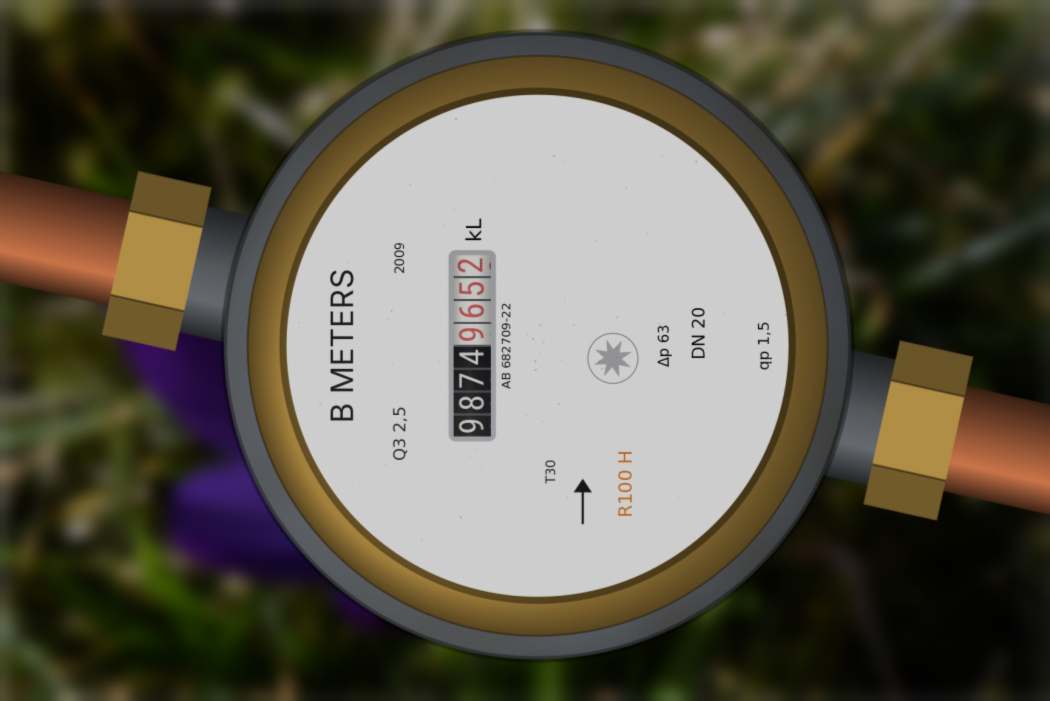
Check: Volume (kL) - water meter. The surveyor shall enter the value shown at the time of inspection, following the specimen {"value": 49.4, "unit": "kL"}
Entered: {"value": 9874.9652, "unit": "kL"}
